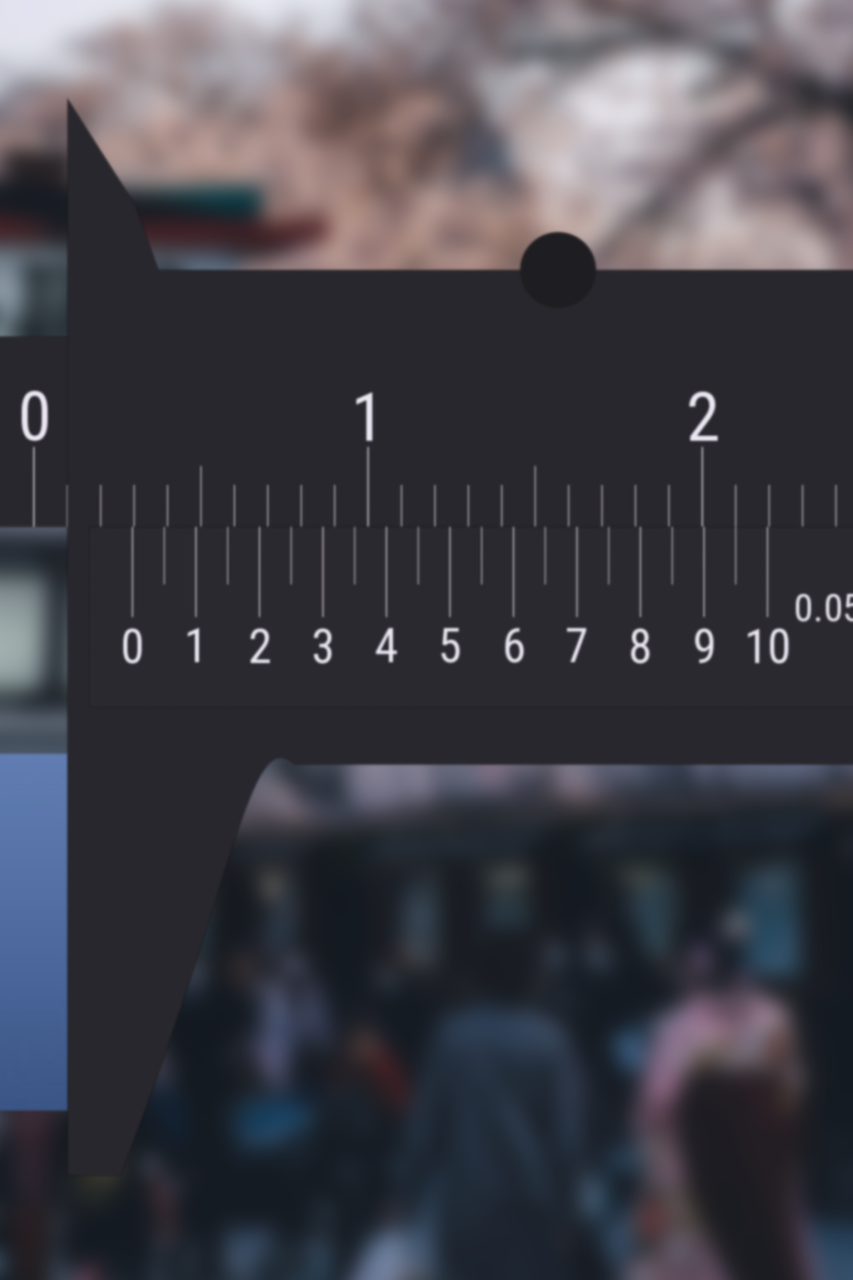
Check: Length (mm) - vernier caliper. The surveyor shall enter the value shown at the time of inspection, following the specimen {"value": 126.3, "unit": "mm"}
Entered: {"value": 2.95, "unit": "mm"}
